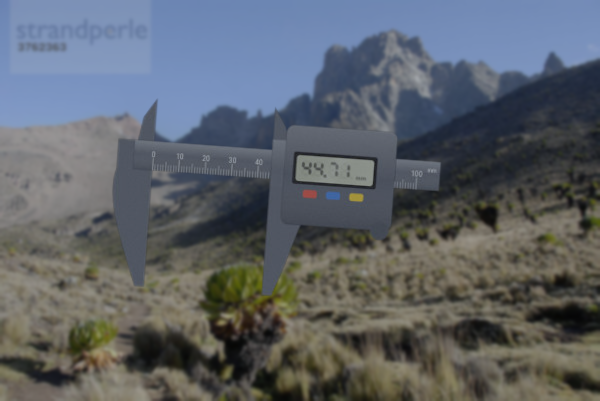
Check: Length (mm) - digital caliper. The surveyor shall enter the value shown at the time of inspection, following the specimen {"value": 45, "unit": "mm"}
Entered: {"value": 44.71, "unit": "mm"}
